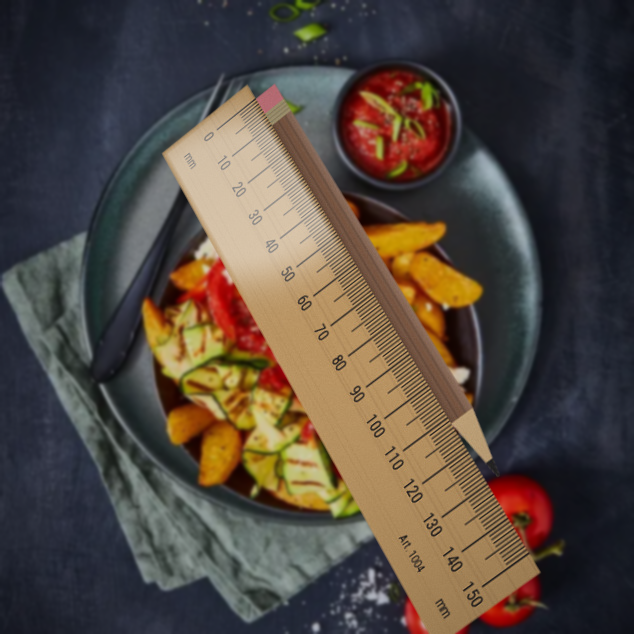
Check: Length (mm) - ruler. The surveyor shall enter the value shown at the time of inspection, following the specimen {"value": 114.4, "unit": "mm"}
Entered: {"value": 130, "unit": "mm"}
